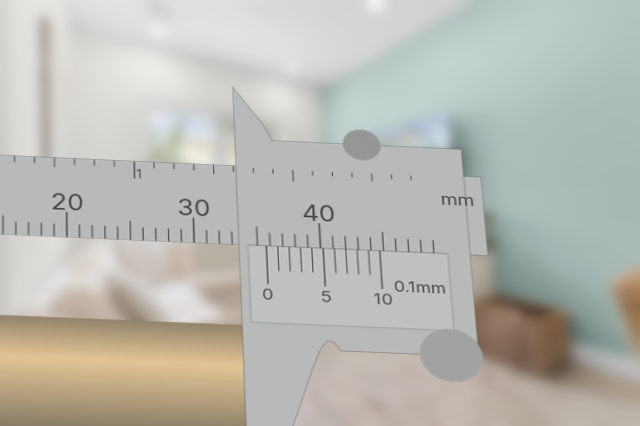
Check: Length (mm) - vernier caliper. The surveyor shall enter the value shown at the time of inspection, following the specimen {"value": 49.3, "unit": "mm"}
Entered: {"value": 35.7, "unit": "mm"}
